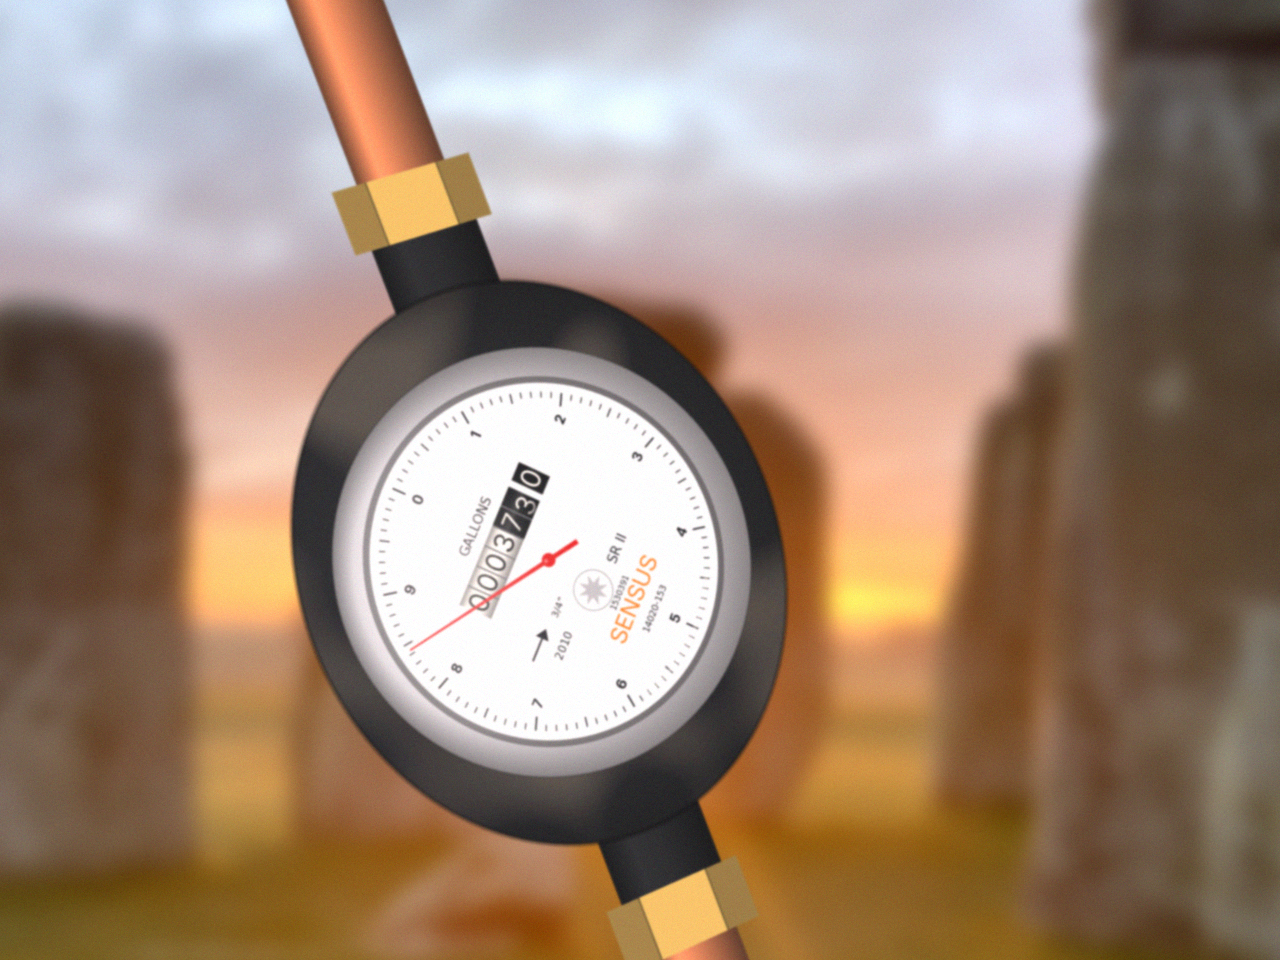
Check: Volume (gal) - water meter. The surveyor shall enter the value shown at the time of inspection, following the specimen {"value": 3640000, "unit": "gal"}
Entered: {"value": 3728.4, "unit": "gal"}
